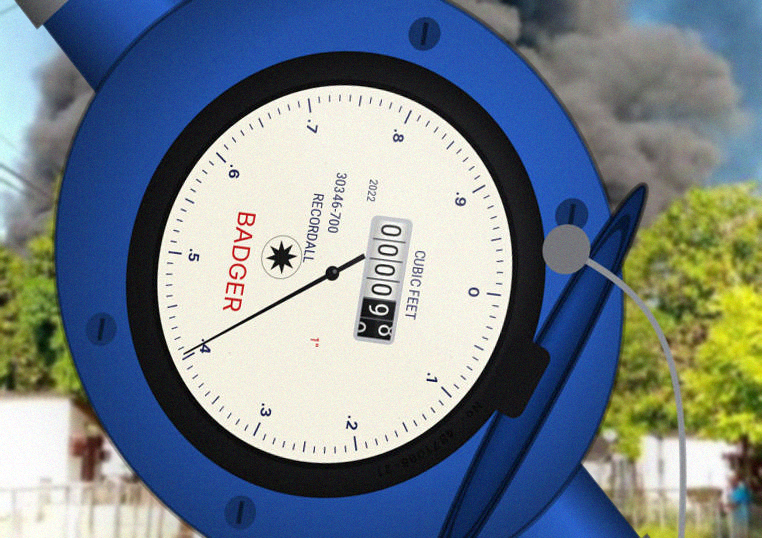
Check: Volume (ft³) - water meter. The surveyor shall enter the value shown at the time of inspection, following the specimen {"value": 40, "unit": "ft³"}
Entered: {"value": 98.40, "unit": "ft³"}
